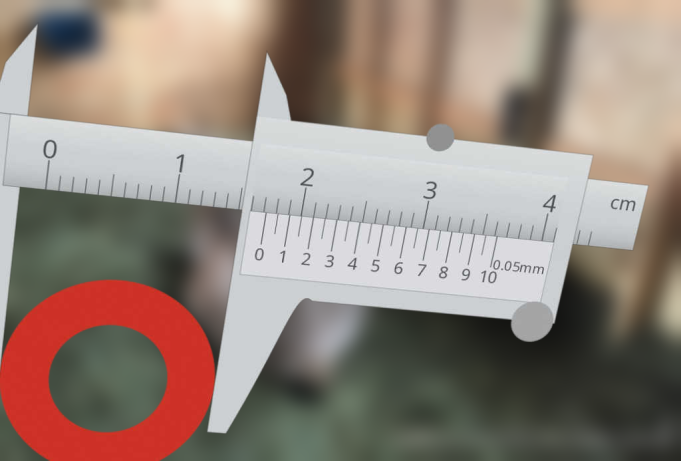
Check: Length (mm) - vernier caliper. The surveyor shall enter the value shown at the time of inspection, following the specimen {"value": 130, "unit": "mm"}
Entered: {"value": 17.2, "unit": "mm"}
